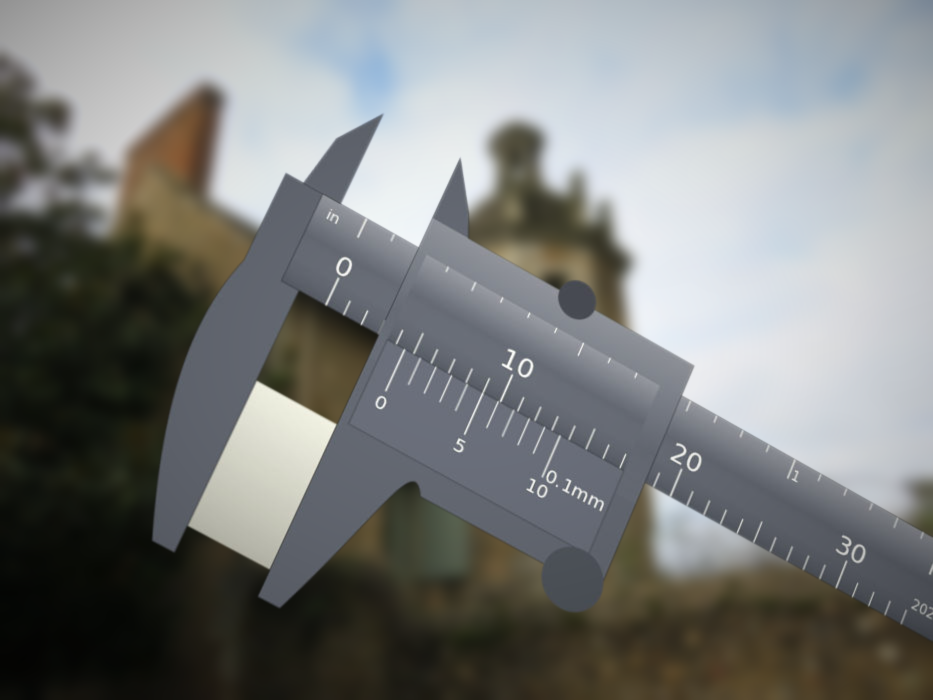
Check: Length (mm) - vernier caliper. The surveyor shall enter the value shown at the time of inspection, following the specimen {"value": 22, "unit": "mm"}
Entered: {"value": 4.5, "unit": "mm"}
